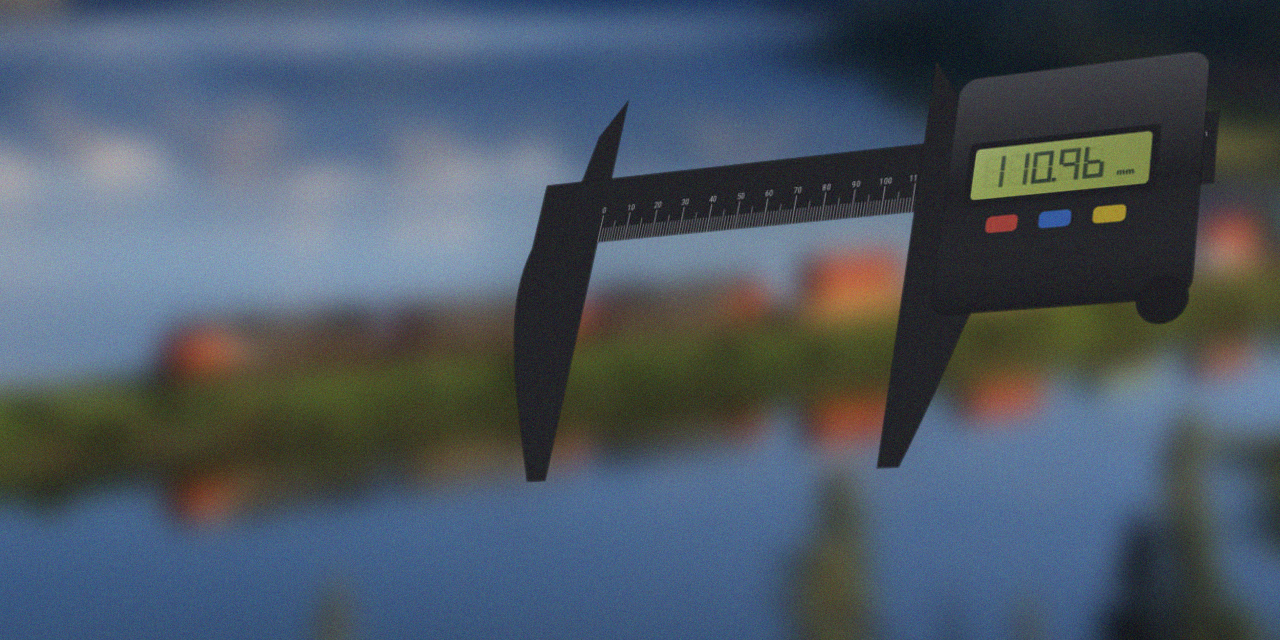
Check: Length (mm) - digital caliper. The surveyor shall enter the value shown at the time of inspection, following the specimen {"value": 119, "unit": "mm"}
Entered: {"value": 110.96, "unit": "mm"}
